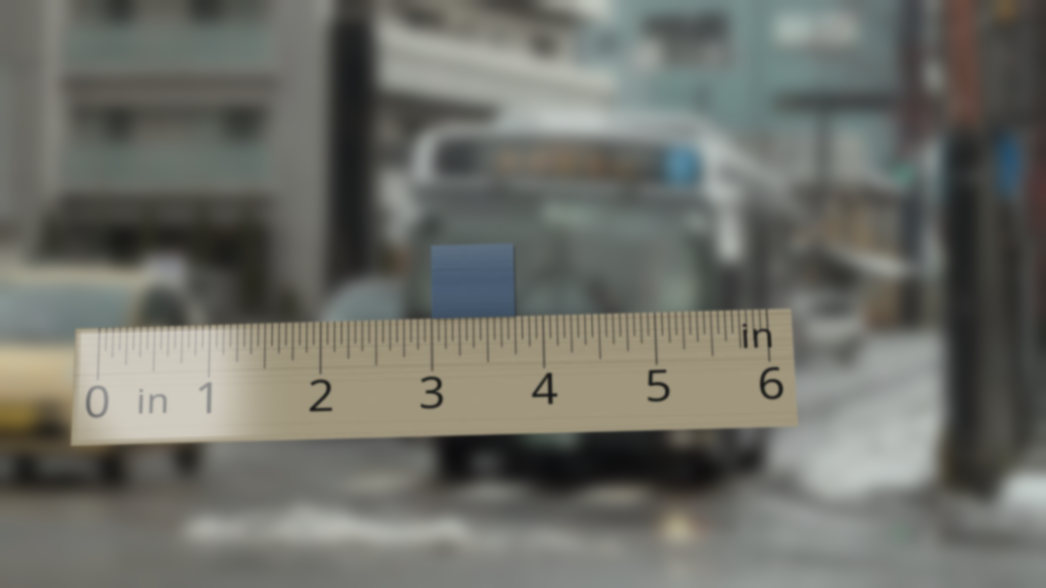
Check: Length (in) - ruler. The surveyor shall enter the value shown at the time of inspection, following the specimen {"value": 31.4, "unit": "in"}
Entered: {"value": 0.75, "unit": "in"}
